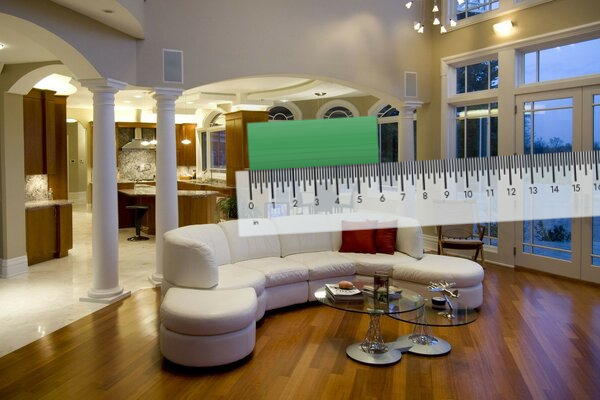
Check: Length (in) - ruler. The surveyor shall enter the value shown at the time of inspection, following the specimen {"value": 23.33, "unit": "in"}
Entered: {"value": 6, "unit": "in"}
